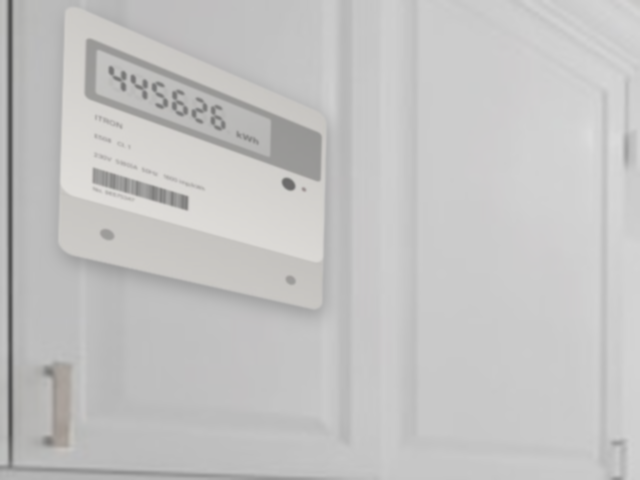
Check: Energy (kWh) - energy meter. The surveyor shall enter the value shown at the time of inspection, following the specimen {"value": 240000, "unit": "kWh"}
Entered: {"value": 445626, "unit": "kWh"}
